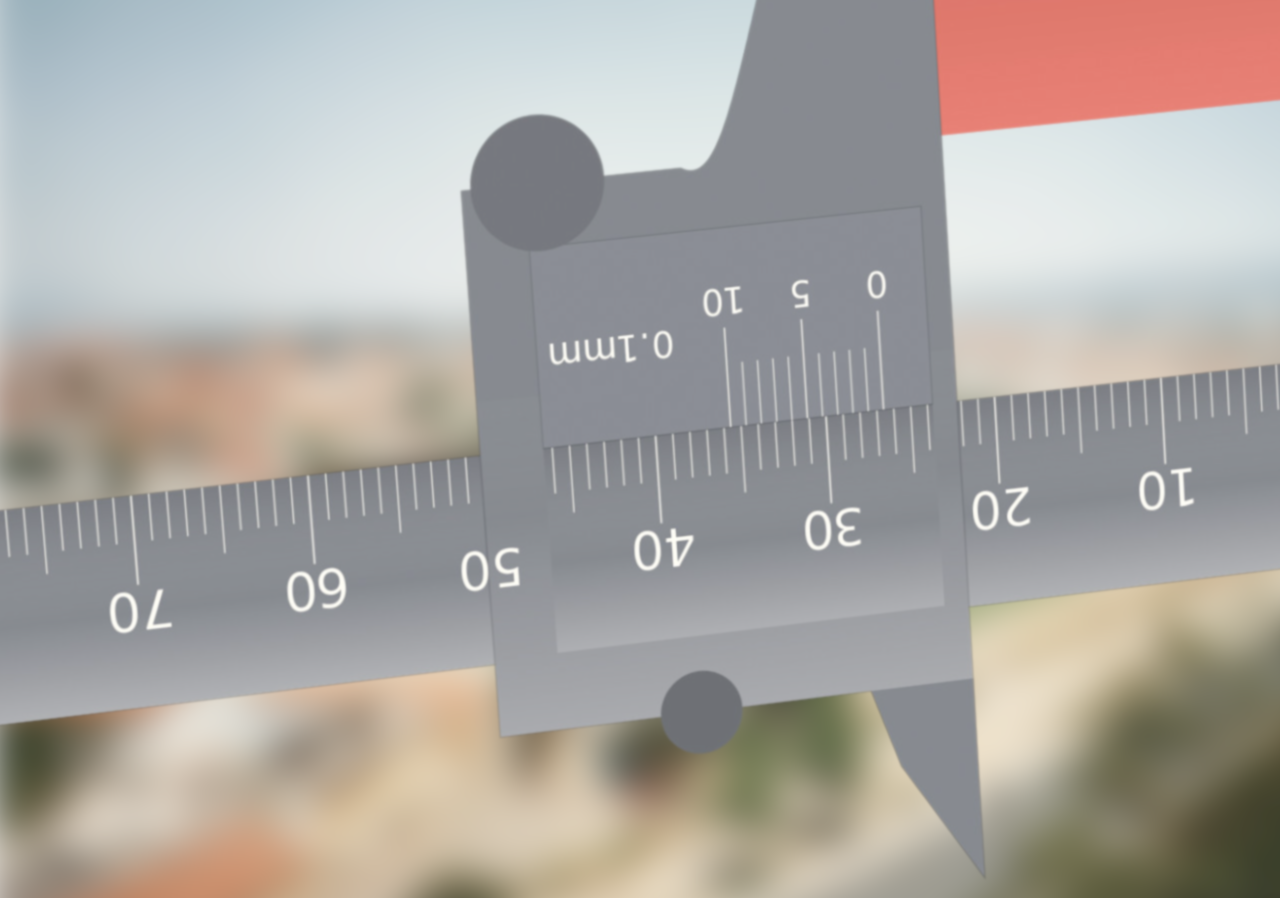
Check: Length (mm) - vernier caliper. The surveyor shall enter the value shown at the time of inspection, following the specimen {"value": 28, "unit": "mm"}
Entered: {"value": 26.6, "unit": "mm"}
